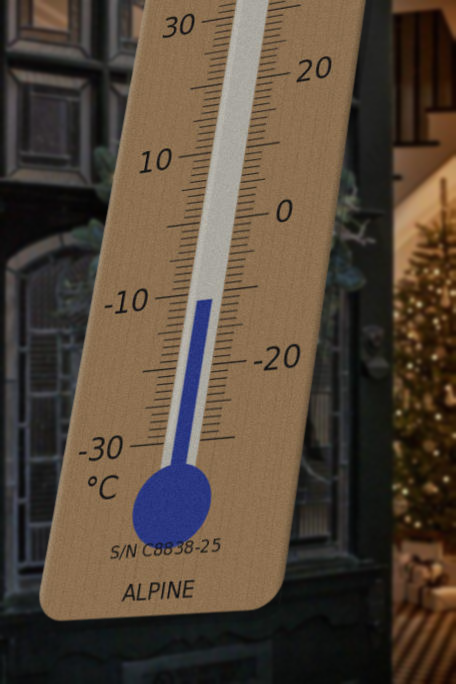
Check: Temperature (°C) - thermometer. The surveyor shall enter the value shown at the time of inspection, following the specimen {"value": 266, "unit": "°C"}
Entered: {"value": -11, "unit": "°C"}
